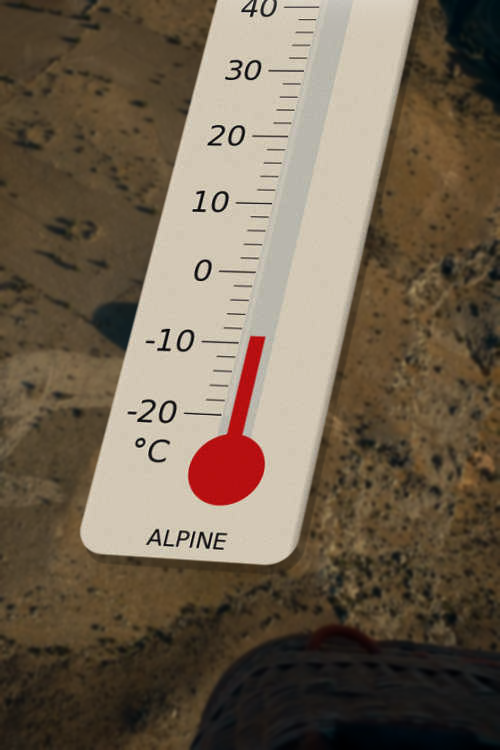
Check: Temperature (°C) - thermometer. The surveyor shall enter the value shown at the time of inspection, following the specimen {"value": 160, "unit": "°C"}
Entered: {"value": -9, "unit": "°C"}
